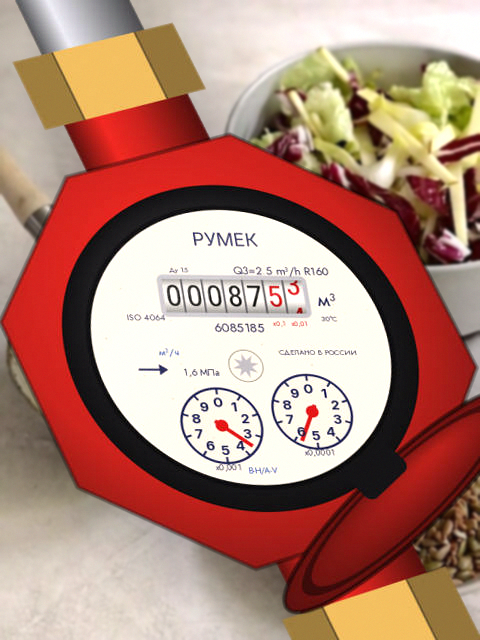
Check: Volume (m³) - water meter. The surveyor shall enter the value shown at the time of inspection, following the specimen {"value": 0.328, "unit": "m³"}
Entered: {"value": 87.5335, "unit": "m³"}
